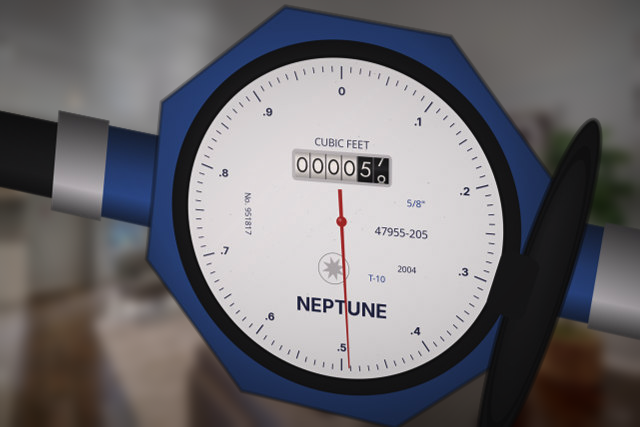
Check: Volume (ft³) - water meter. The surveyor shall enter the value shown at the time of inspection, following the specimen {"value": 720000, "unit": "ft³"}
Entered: {"value": 57.49, "unit": "ft³"}
